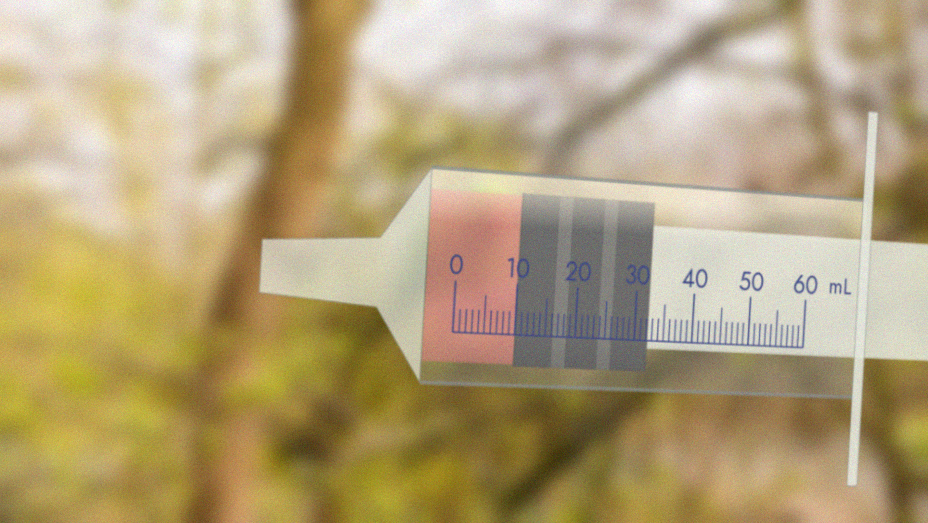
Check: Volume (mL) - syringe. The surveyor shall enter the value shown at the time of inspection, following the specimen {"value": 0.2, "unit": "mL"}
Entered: {"value": 10, "unit": "mL"}
